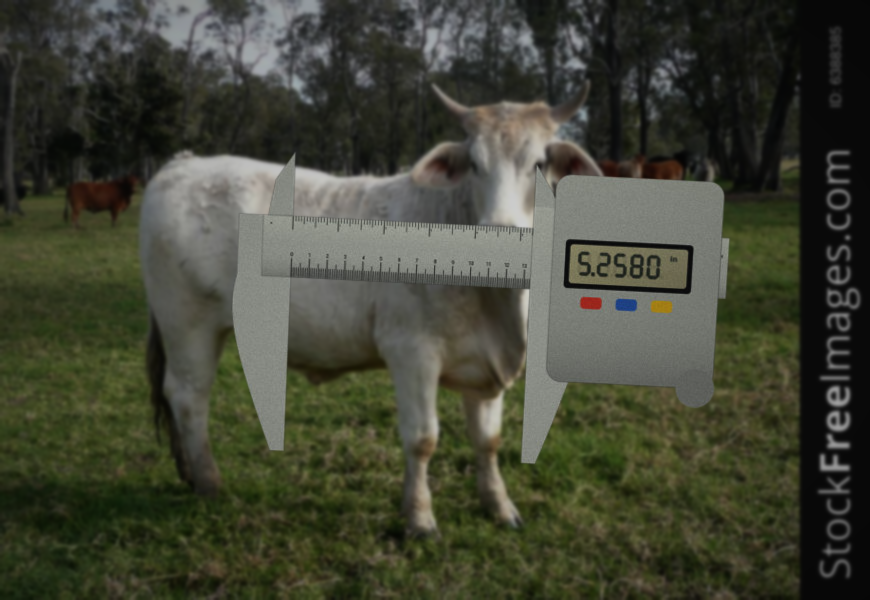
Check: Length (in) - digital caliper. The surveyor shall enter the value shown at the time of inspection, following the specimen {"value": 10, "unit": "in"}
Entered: {"value": 5.2580, "unit": "in"}
